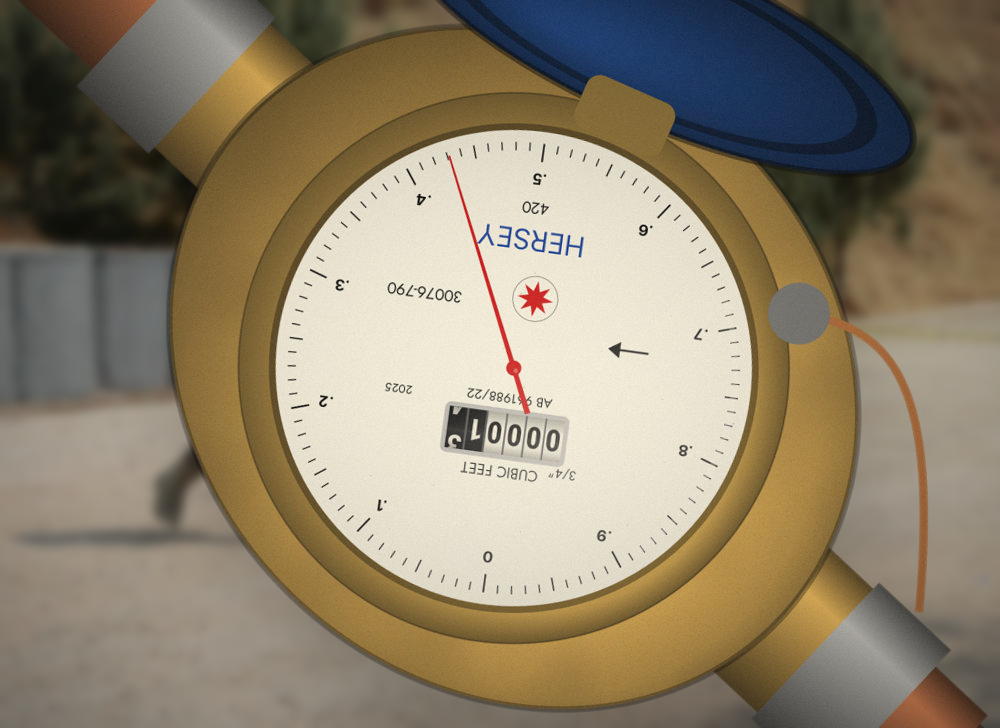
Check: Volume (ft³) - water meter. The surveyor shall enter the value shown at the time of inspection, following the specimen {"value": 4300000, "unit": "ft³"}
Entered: {"value": 13.43, "unit": "ft³"}
